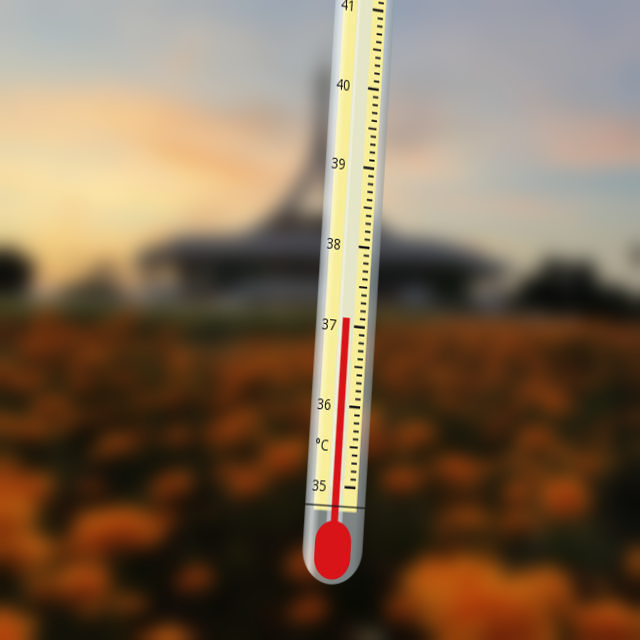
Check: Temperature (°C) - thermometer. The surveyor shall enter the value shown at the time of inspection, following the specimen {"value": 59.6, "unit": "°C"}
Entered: {"value": 37.1, "unit": "°C"}
